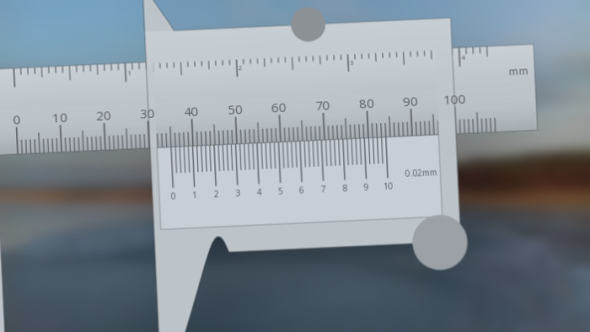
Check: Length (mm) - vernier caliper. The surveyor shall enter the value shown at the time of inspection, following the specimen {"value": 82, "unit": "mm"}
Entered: {"value": 35.0, "unit": "mm"}
